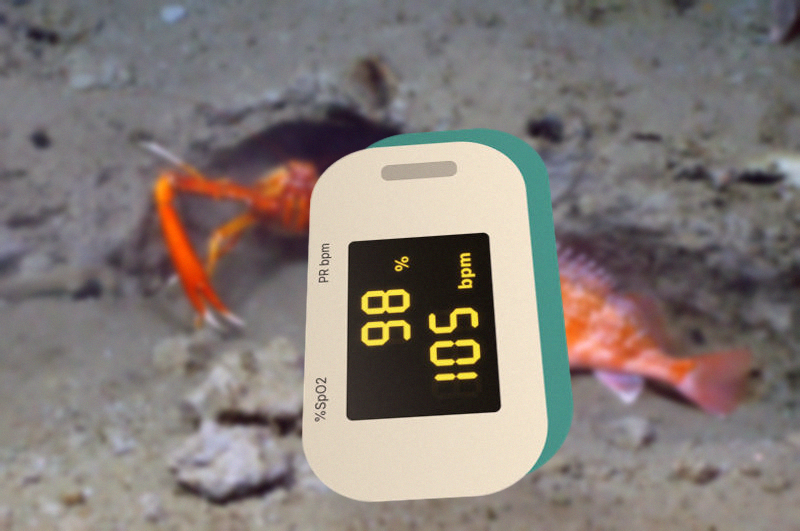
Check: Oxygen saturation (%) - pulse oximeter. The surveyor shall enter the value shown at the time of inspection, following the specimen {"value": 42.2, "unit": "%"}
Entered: {"value": 98, "unit": "%"}
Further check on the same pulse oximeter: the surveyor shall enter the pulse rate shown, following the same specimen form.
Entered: {"value": 105, "unit": "bpm"}
